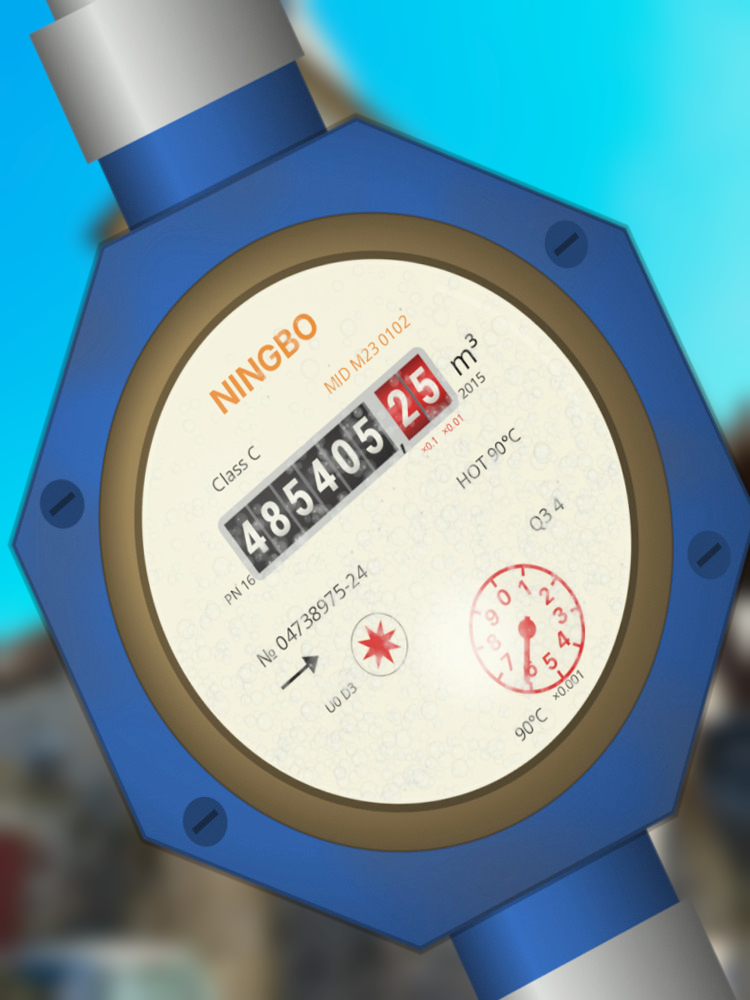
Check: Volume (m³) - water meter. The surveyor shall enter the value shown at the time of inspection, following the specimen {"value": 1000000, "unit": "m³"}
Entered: {"value": 485405.256, "unit": "m³"}
